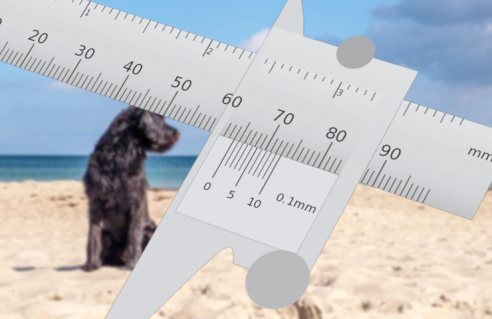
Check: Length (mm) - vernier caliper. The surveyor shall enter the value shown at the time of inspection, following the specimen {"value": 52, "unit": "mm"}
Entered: {"value": 64.0, "unit": "mm"}
